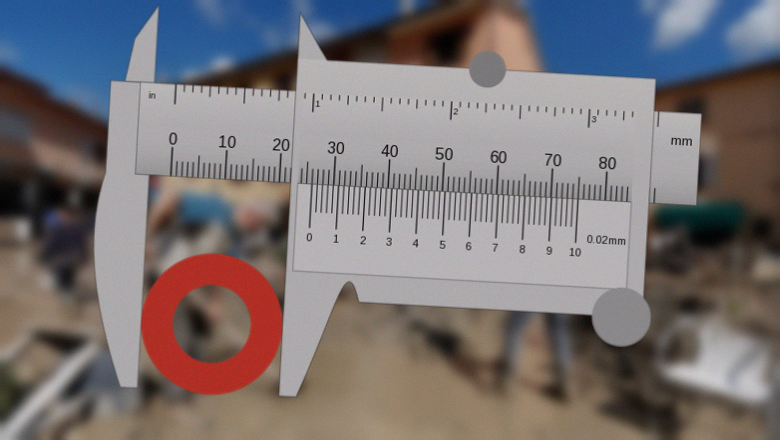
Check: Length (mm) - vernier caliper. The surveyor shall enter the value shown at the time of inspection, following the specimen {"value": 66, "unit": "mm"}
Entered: {"value": 26.0, "unit": "mm"}
